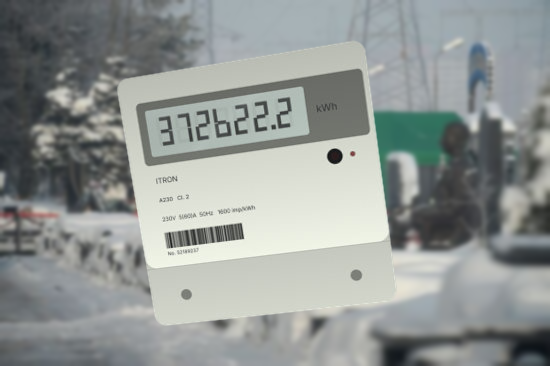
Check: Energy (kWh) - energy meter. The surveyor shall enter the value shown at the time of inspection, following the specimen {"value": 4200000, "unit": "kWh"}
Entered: {"value": 372622.2, "unit": "kWh"}
